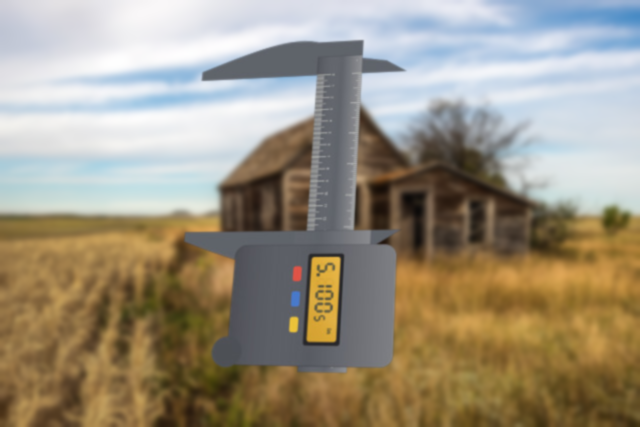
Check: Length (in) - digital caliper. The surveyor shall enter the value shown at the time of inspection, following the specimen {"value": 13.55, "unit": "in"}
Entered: {"value": 5.1005, "unit": "in"}
